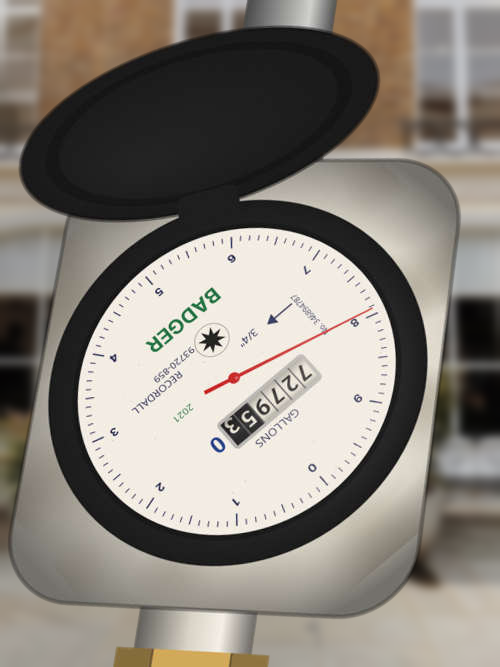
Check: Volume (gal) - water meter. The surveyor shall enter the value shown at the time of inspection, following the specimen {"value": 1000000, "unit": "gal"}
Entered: {"value": 7279527.9, "unit": "gal"}
